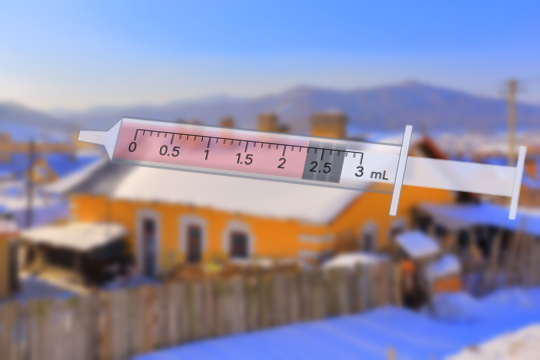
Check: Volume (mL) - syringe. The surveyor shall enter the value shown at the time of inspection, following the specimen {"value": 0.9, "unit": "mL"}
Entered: {"value": 2.3, "unit": "mL"}
